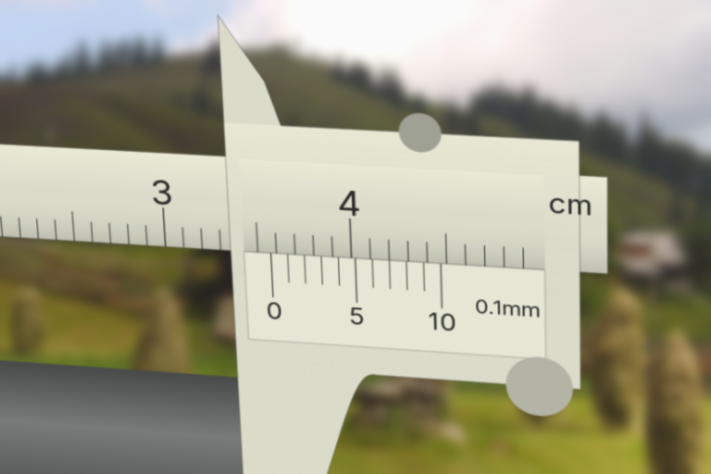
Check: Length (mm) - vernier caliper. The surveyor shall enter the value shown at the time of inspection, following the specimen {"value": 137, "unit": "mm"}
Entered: {"value": 35.7, "unit": "mm"}
